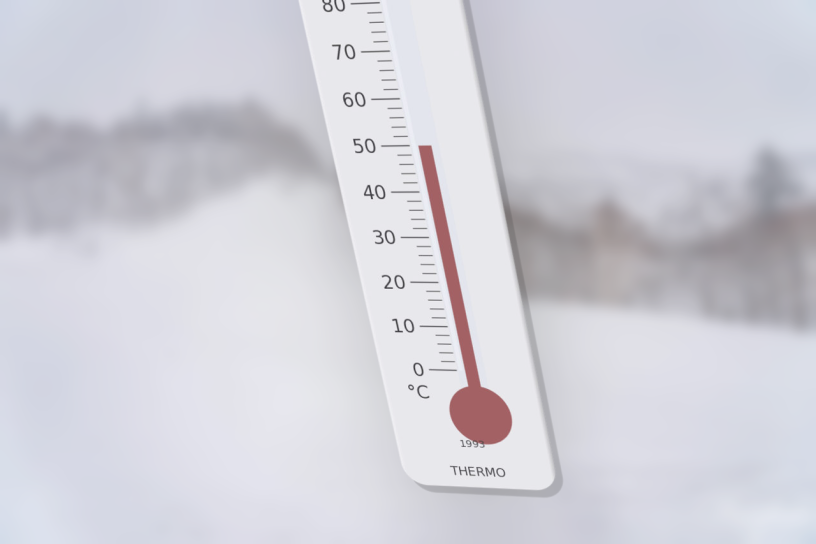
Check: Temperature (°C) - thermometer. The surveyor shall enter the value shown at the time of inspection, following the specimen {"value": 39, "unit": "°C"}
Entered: {"value": 50, "unit": "°C"}
